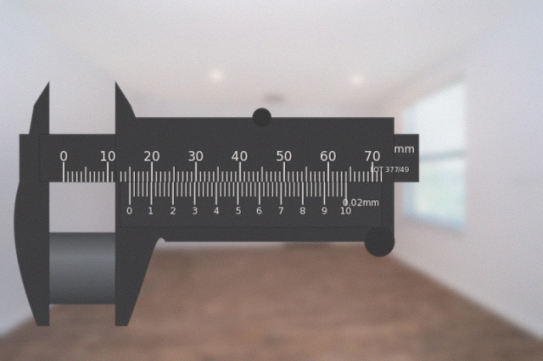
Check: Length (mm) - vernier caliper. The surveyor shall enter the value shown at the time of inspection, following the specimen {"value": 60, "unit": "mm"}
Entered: {"value": 15.0, "unit": "mm"}
